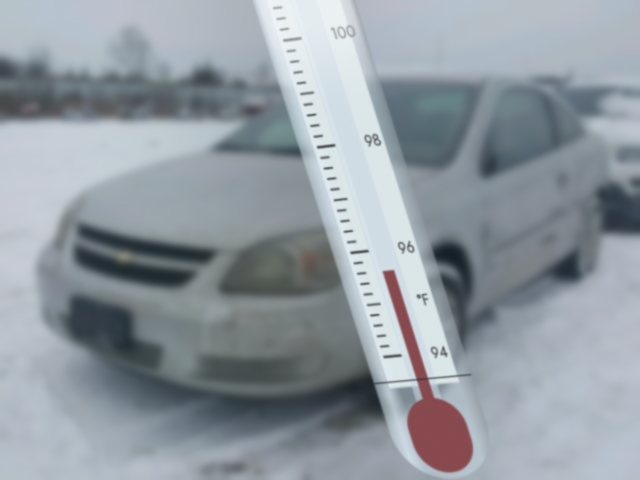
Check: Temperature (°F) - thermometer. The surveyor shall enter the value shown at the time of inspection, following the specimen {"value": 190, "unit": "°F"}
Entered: {"value": 95.6, "unit": "°F"}
